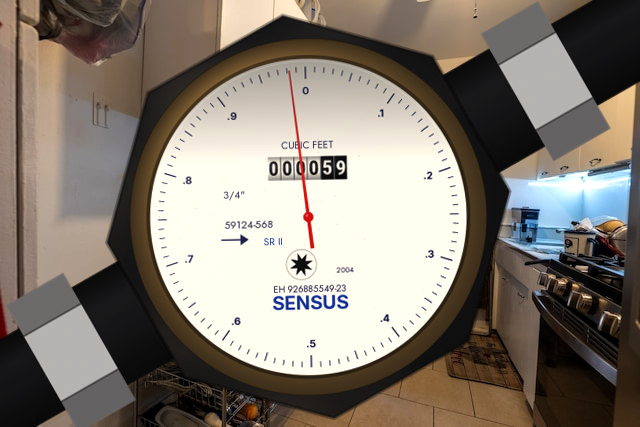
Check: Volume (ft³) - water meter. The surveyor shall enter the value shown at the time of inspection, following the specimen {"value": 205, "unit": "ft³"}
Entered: {"value": 58.98, "unit": "ft³"}
